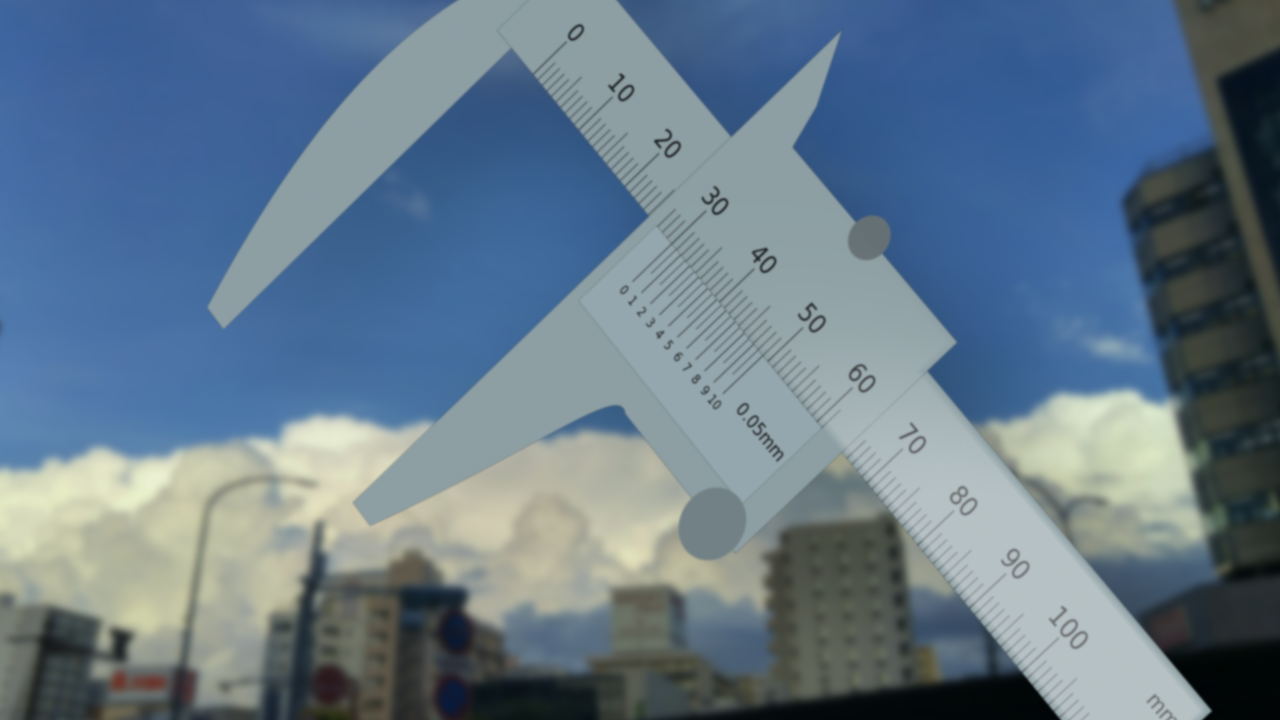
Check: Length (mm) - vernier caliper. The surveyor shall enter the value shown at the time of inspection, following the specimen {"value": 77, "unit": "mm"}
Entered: {"value": 30.0, "unit": "mm"}
